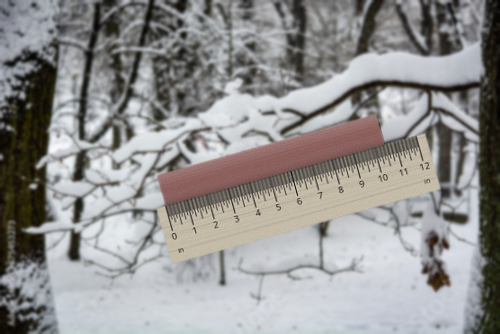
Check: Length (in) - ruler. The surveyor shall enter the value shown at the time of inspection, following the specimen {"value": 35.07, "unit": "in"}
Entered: {"value": 10.5, "unit": "in"}
